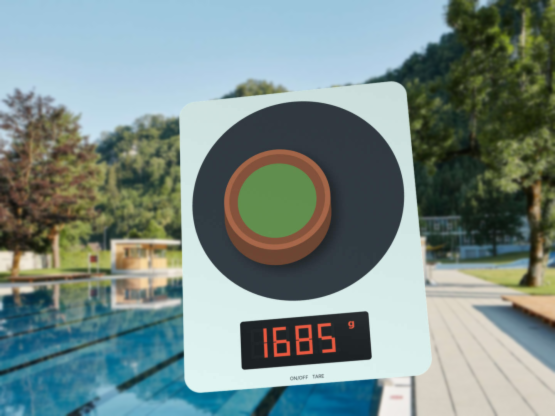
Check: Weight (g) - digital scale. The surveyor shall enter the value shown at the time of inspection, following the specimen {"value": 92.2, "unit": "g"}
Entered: {"value": 1685, "unit": "g"}
